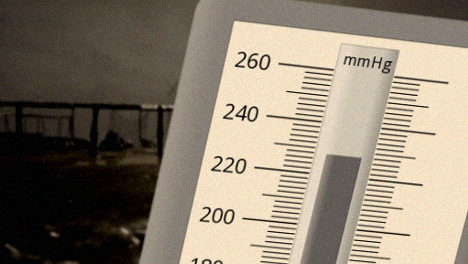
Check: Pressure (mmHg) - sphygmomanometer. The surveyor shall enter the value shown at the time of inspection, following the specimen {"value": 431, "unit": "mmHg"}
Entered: {"value": 228, "unit": "mmHg"}
